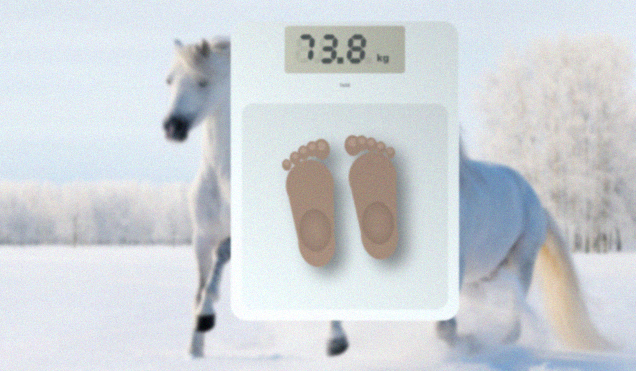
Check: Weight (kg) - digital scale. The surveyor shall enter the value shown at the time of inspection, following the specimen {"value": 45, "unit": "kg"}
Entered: {"value": 73.8, "unit": "kg"}
